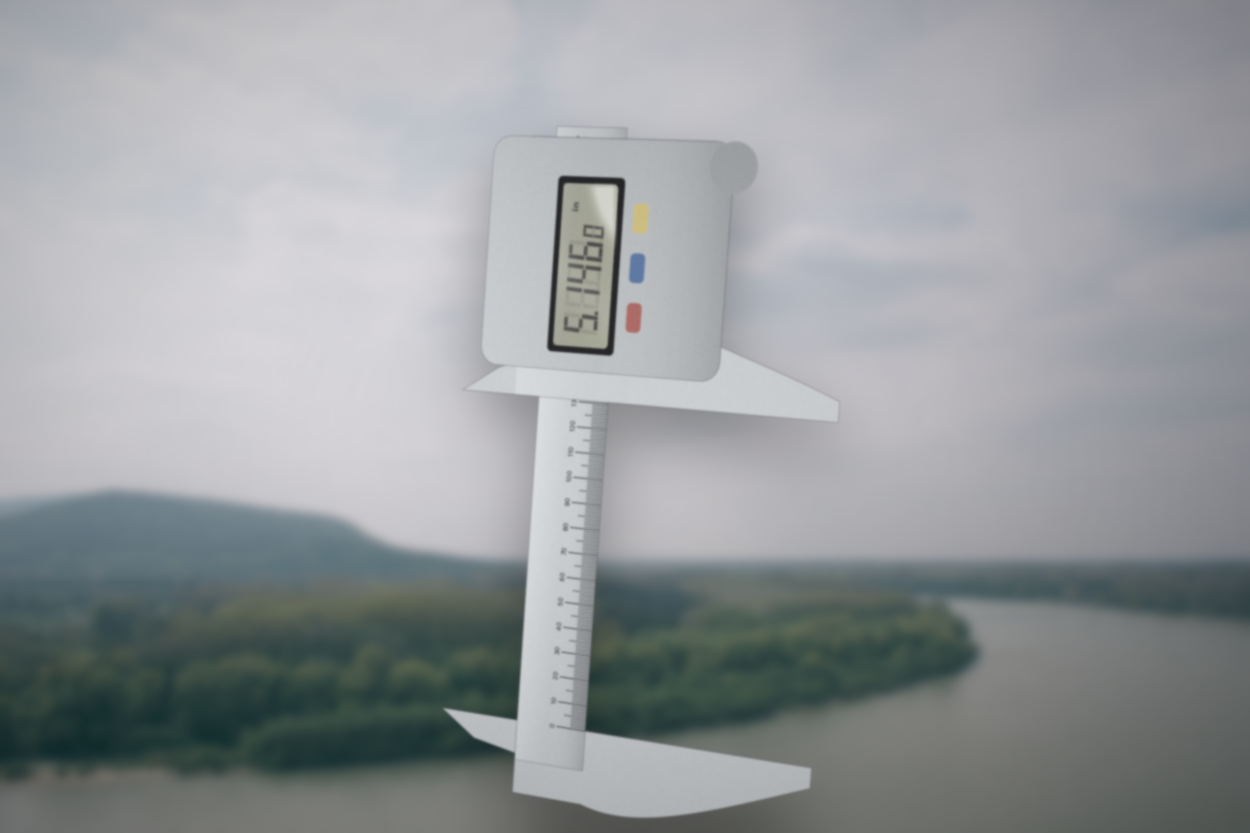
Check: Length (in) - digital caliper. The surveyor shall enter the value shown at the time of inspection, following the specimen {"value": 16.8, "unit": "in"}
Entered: {"value": 5.1460, "unit": "in"}
